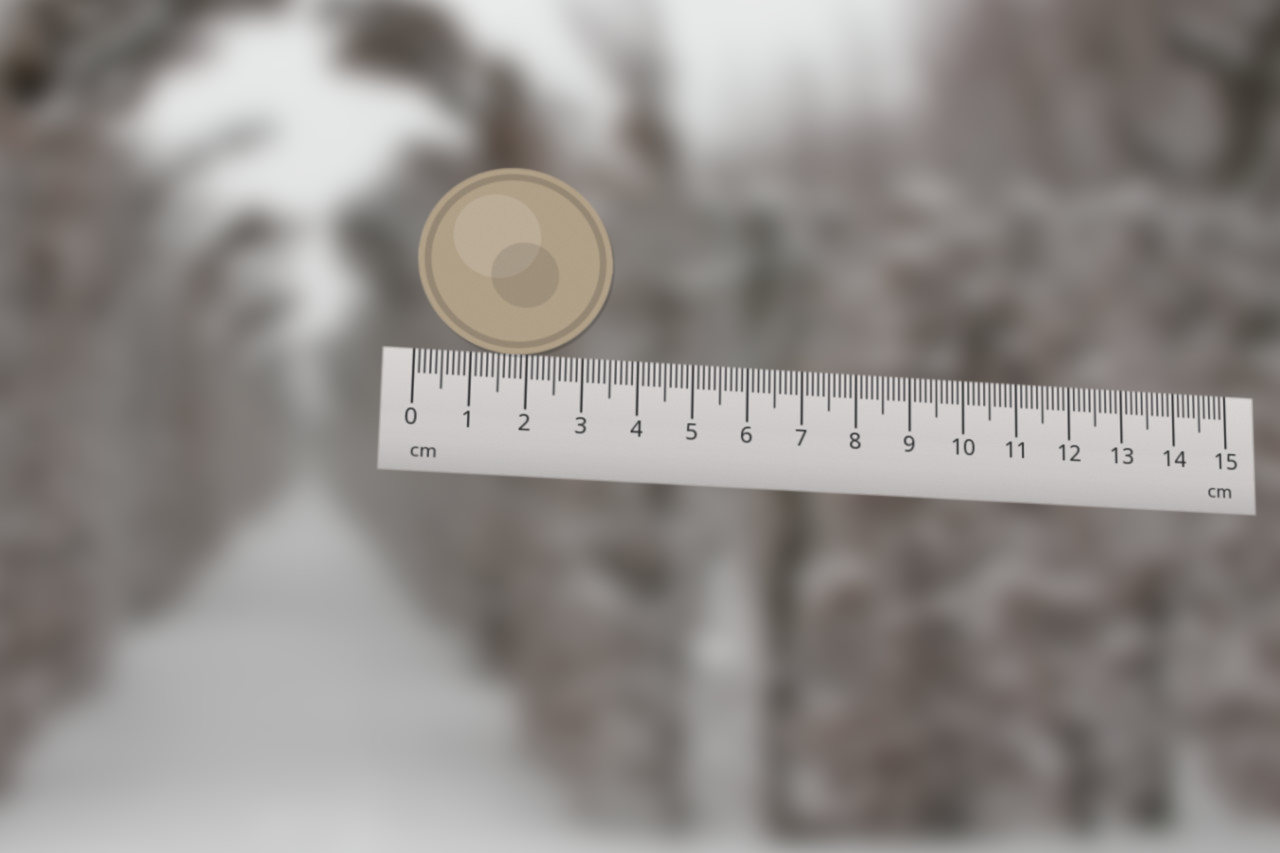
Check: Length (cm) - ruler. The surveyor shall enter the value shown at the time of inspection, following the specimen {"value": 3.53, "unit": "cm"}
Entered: {"value": 3.5, "unit": "cm"}
